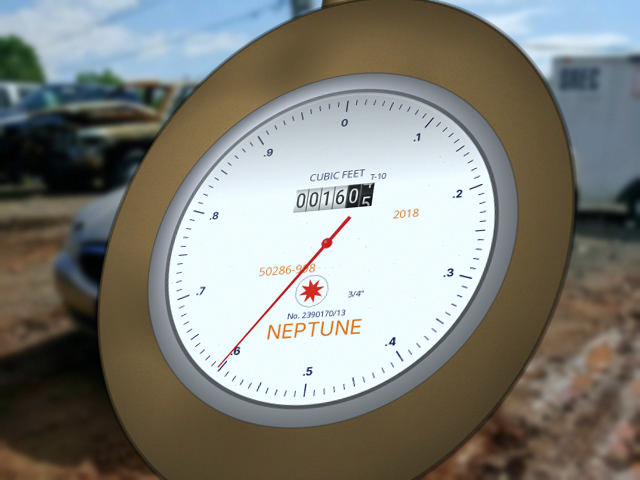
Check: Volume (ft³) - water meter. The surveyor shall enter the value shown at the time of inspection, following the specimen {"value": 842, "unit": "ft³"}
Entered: {"value": 1604.60, "unit": "ft³"}
